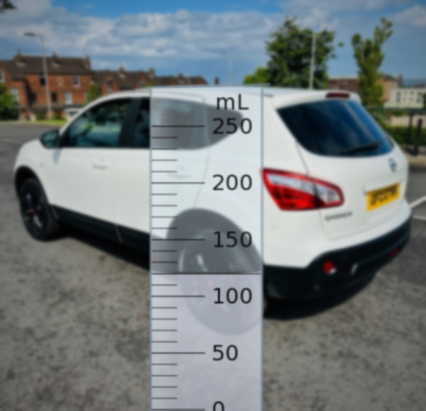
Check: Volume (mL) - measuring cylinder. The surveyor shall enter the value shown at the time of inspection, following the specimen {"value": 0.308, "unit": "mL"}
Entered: {"value": 120, "unit": "mL"}
